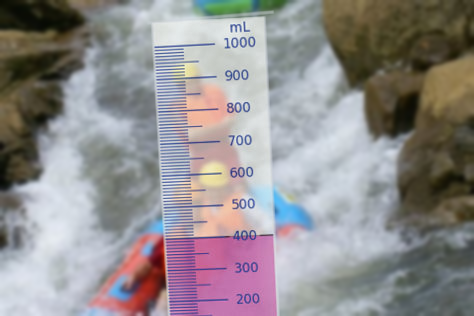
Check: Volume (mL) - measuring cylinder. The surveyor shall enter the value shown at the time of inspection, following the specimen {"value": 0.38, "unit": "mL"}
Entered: {"value": 400, "unit": "mL"}
